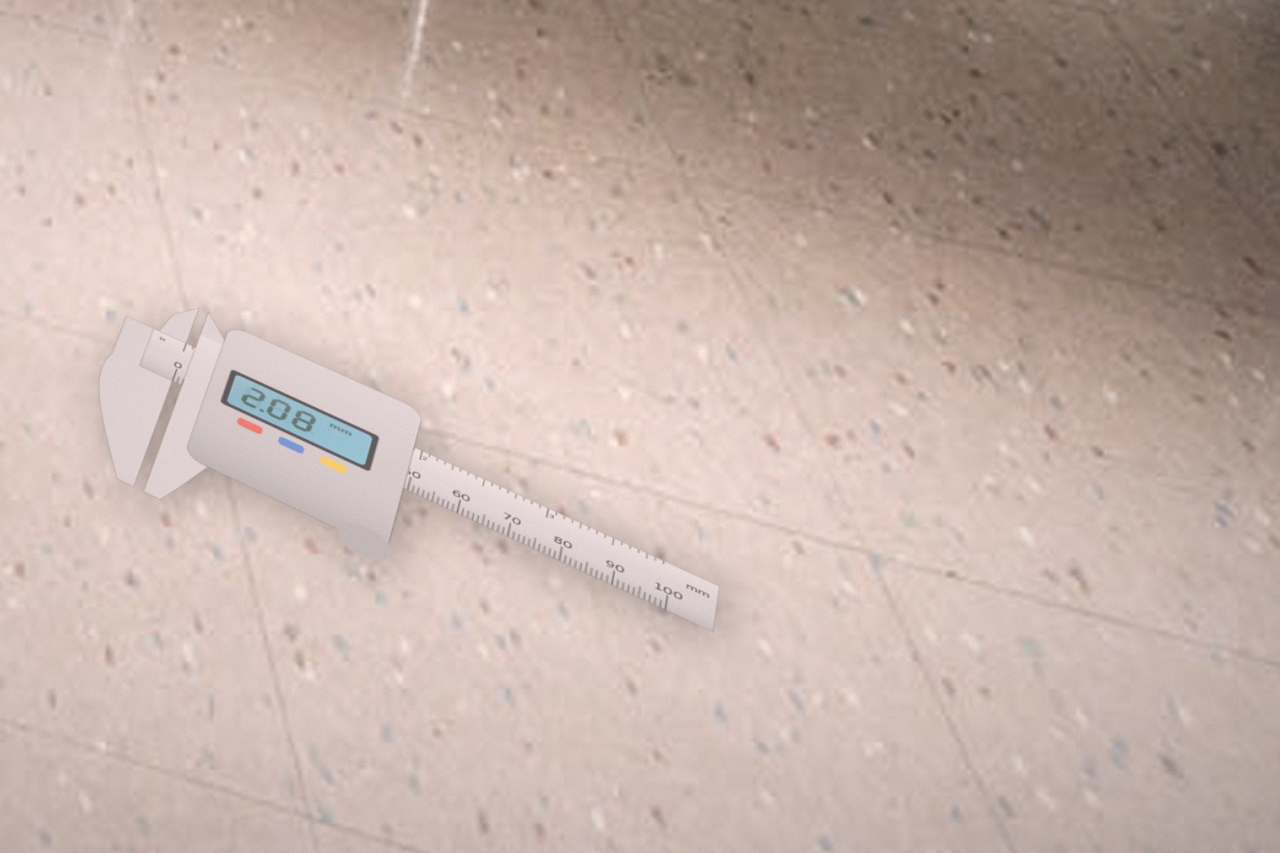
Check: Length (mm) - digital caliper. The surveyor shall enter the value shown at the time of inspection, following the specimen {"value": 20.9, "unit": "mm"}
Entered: {"value": 2.08, "unit": "mm"}
